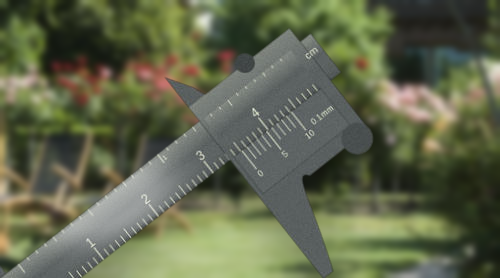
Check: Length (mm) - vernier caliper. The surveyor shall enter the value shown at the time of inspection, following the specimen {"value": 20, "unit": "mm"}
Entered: {"value": 35.2, "unit": "mm"}
